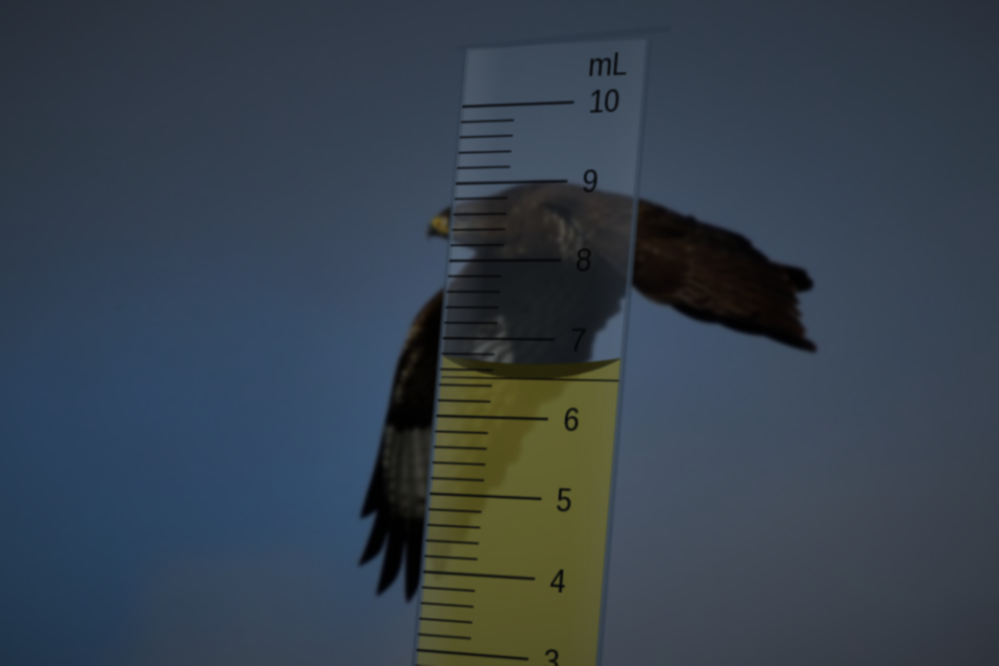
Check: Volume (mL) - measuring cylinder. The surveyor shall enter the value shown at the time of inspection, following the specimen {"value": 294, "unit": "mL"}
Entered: {"value": 6.5, "unit": "mL"}
